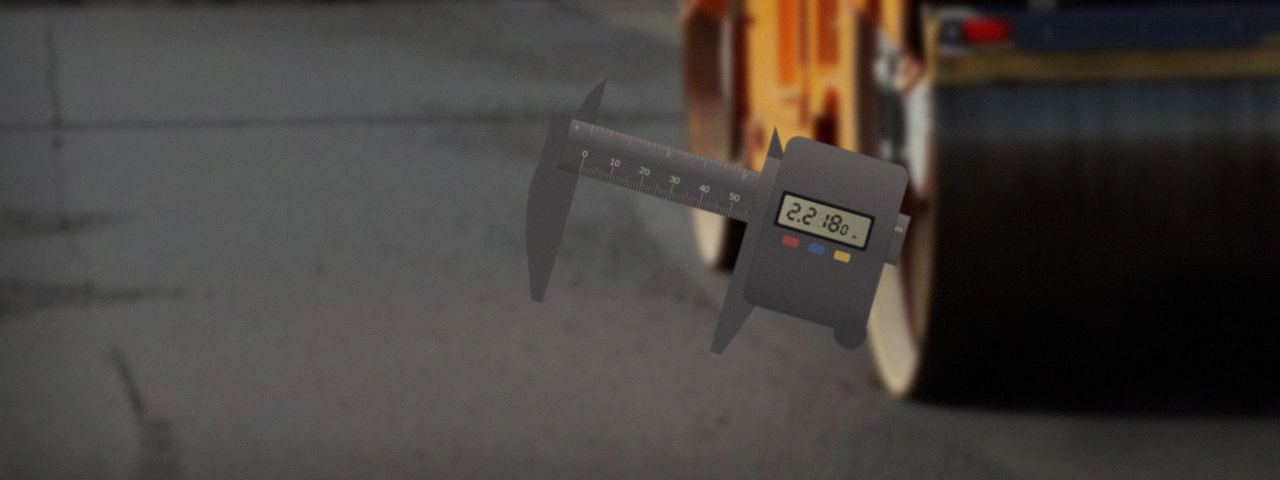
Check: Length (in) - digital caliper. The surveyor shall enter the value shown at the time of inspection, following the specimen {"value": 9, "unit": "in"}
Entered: {"value": 2.2180, "unit": "in"}
